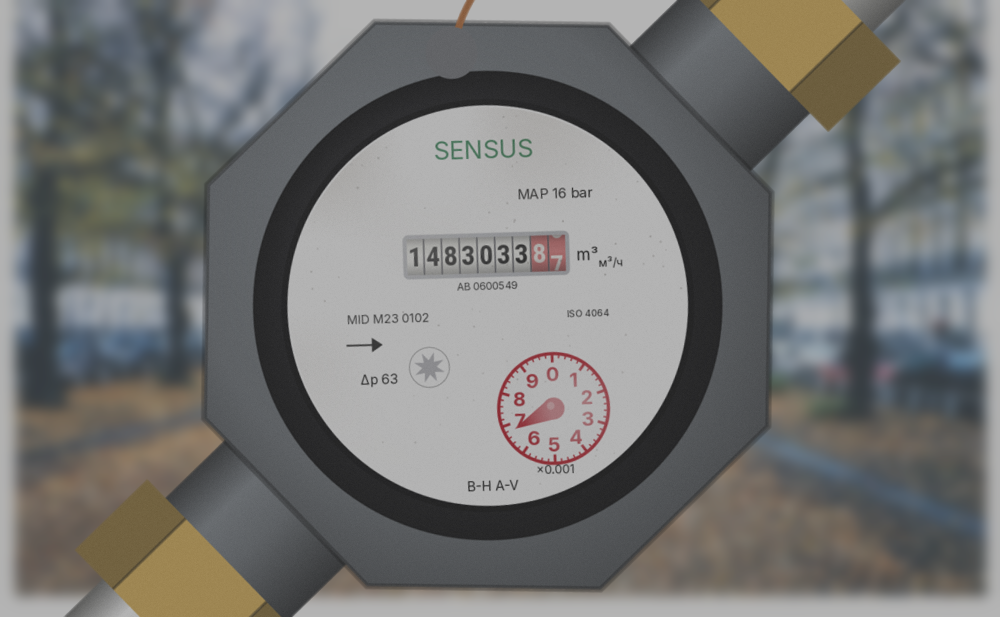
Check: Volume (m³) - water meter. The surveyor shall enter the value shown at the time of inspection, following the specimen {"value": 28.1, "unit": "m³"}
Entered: {"value": 1483033.866, "unit": "m³"}
